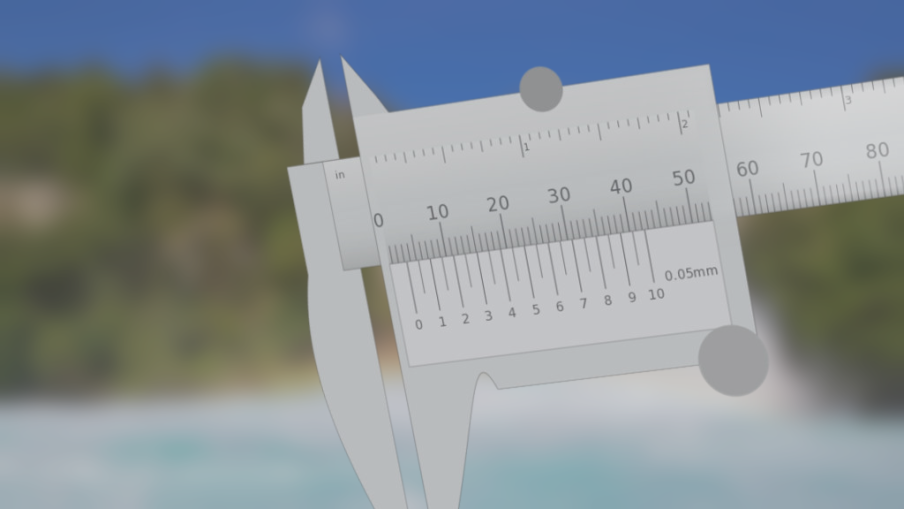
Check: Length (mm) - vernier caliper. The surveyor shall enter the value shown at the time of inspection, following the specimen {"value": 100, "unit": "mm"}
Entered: {"value": 3.4, "unit": "mm"}
